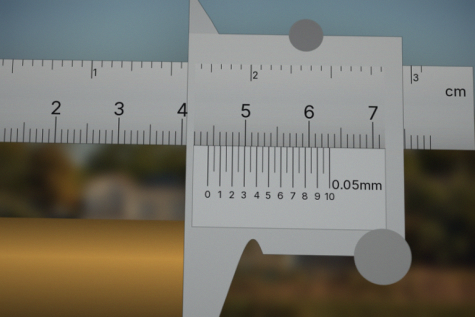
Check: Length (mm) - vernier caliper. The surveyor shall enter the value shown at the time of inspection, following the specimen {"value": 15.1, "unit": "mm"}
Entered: {"value": 44.2, "unit": "mm"}
